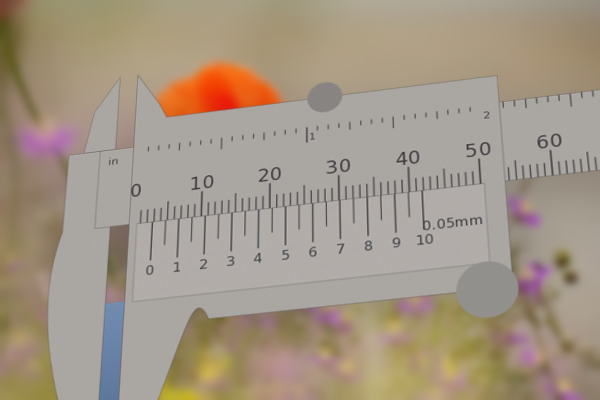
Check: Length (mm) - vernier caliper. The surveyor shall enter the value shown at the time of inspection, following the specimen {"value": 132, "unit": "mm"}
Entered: {"value": 2.8, "unit": "mm"}
